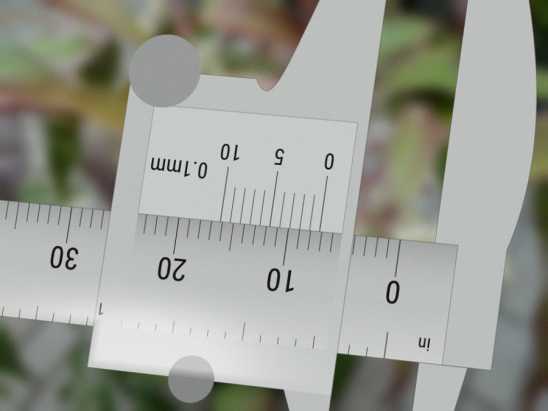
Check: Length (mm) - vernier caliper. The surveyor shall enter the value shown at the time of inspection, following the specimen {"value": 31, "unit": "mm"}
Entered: {"value": 7.2, "unit": "mm"}
